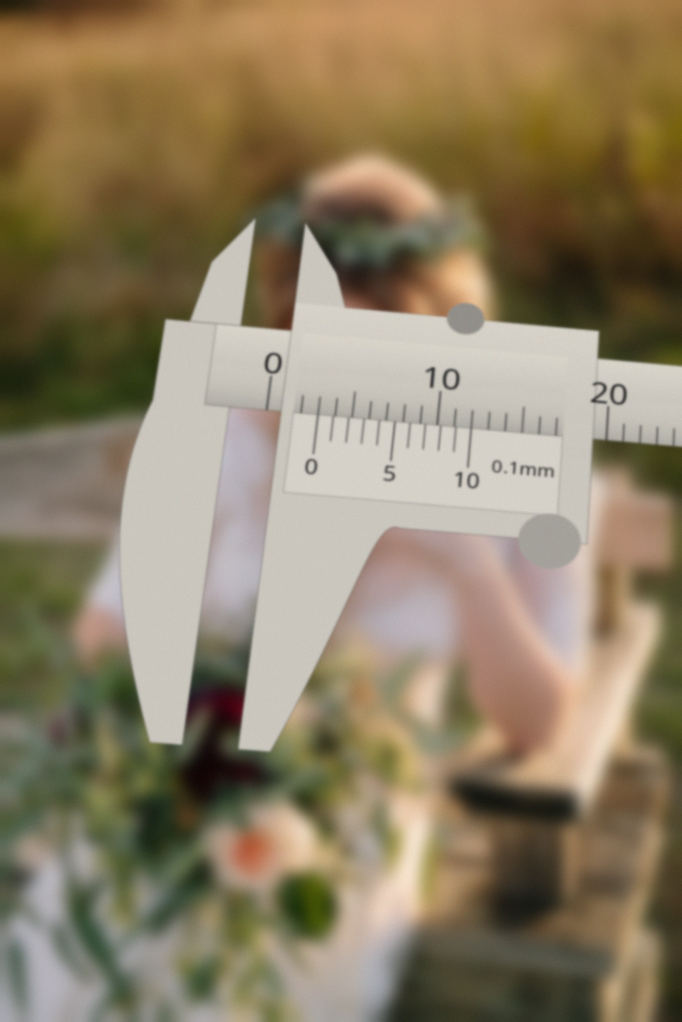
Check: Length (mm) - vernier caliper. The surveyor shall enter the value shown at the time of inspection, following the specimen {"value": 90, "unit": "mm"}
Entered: {"value": 3.0, "unit": "mm"}
